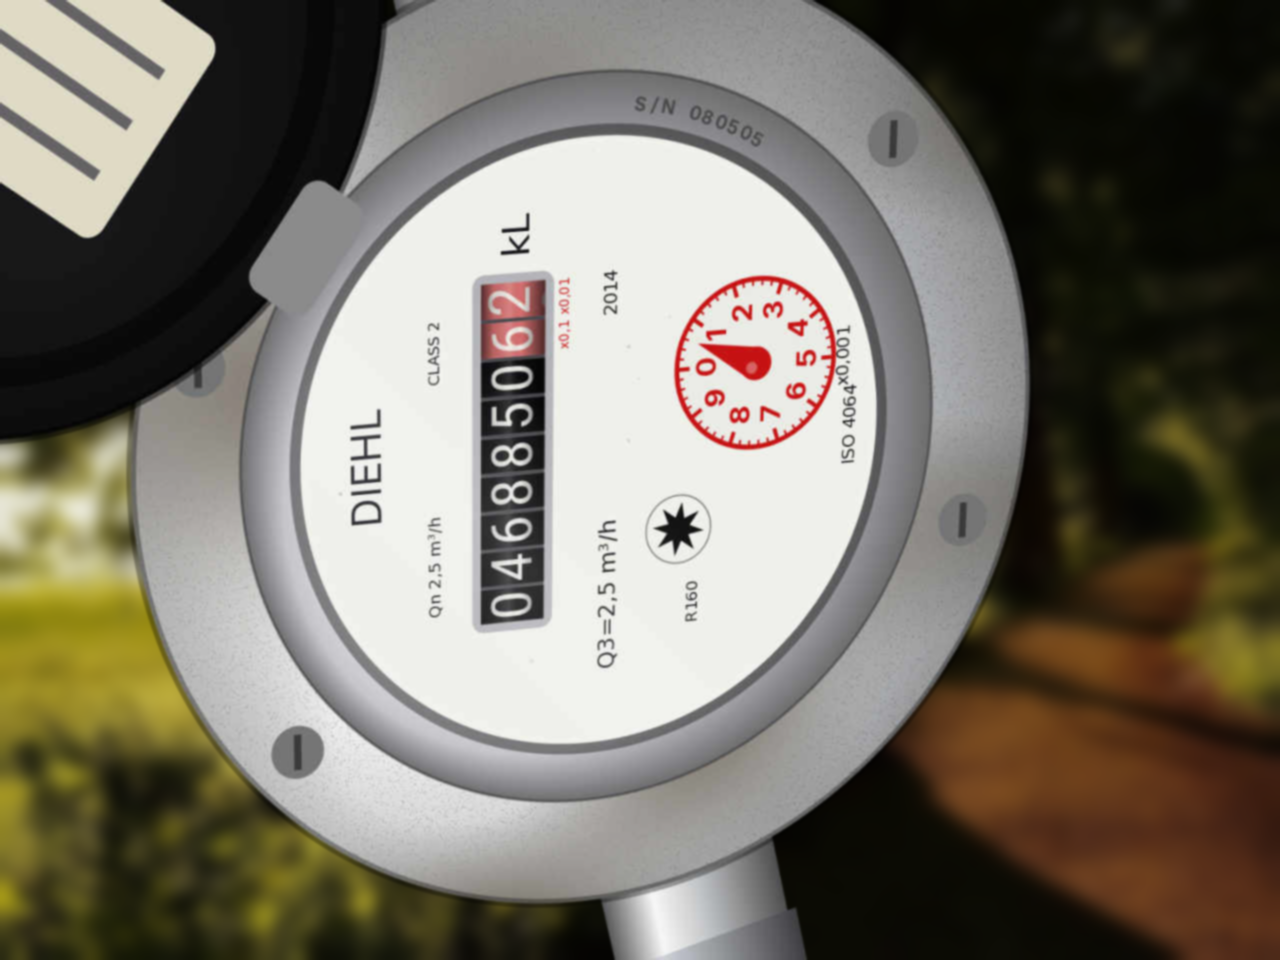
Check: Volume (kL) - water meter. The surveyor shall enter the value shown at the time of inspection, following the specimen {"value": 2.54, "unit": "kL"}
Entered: {"value": 468850.620, "unit": "kL"}
